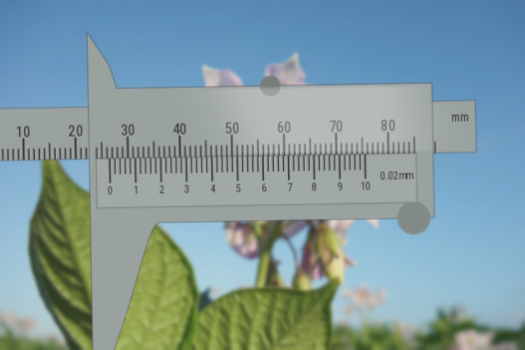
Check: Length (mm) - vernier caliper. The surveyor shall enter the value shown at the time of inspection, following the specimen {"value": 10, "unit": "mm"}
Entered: {"value": 26.5, "unit": "mm"}
